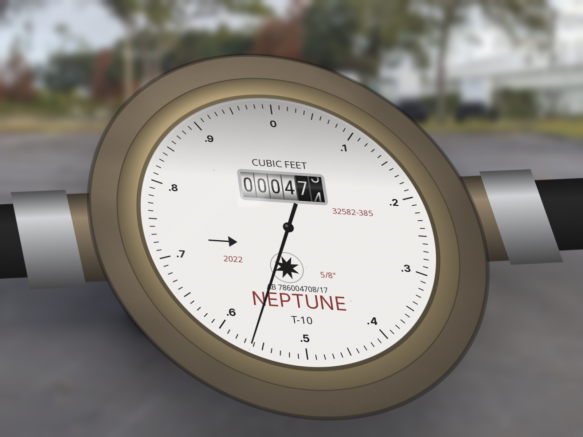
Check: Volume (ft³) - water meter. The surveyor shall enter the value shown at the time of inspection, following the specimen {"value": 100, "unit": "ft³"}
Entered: {"value": 473.56, "unit": "ft³"}
